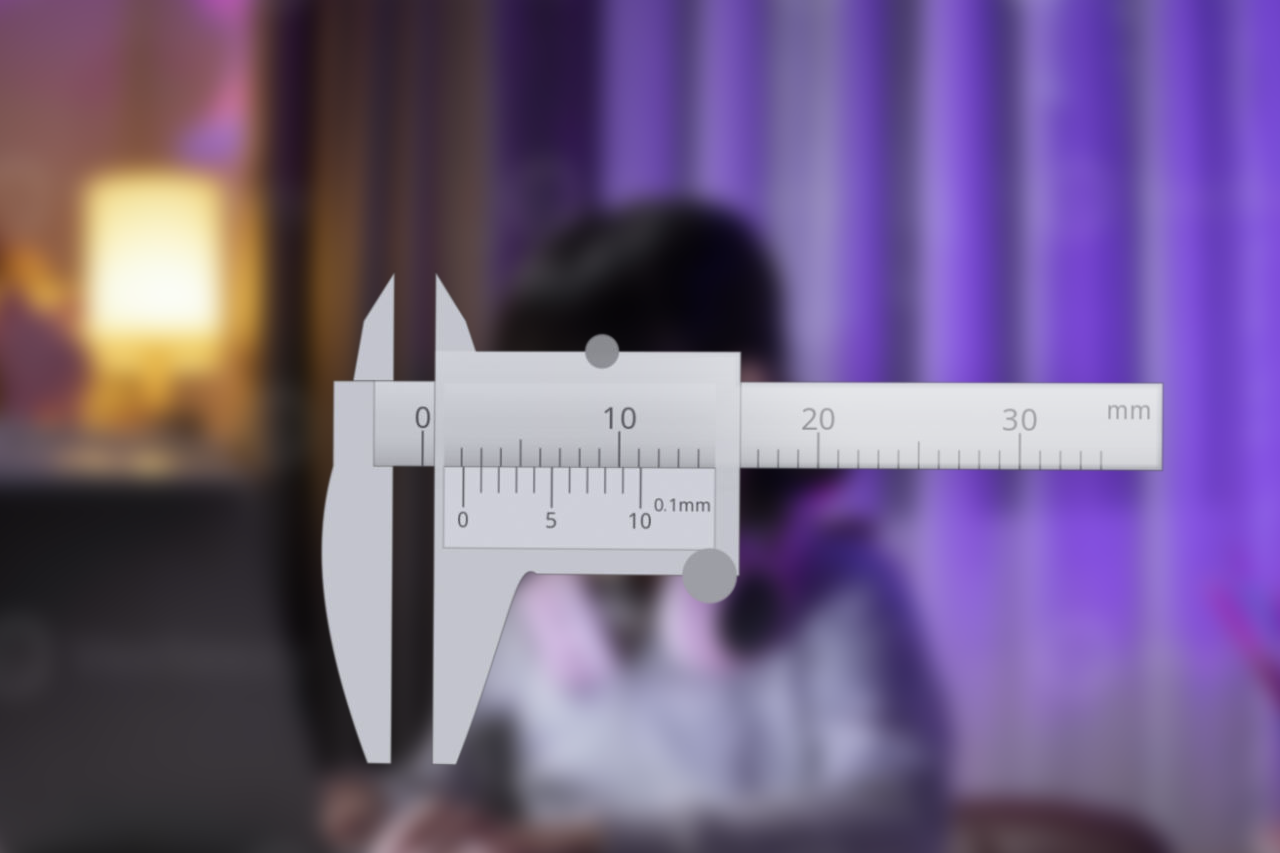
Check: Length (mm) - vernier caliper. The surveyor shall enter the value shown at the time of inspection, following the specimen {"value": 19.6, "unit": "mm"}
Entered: {"value": 2.1, "unit": "mm"}
